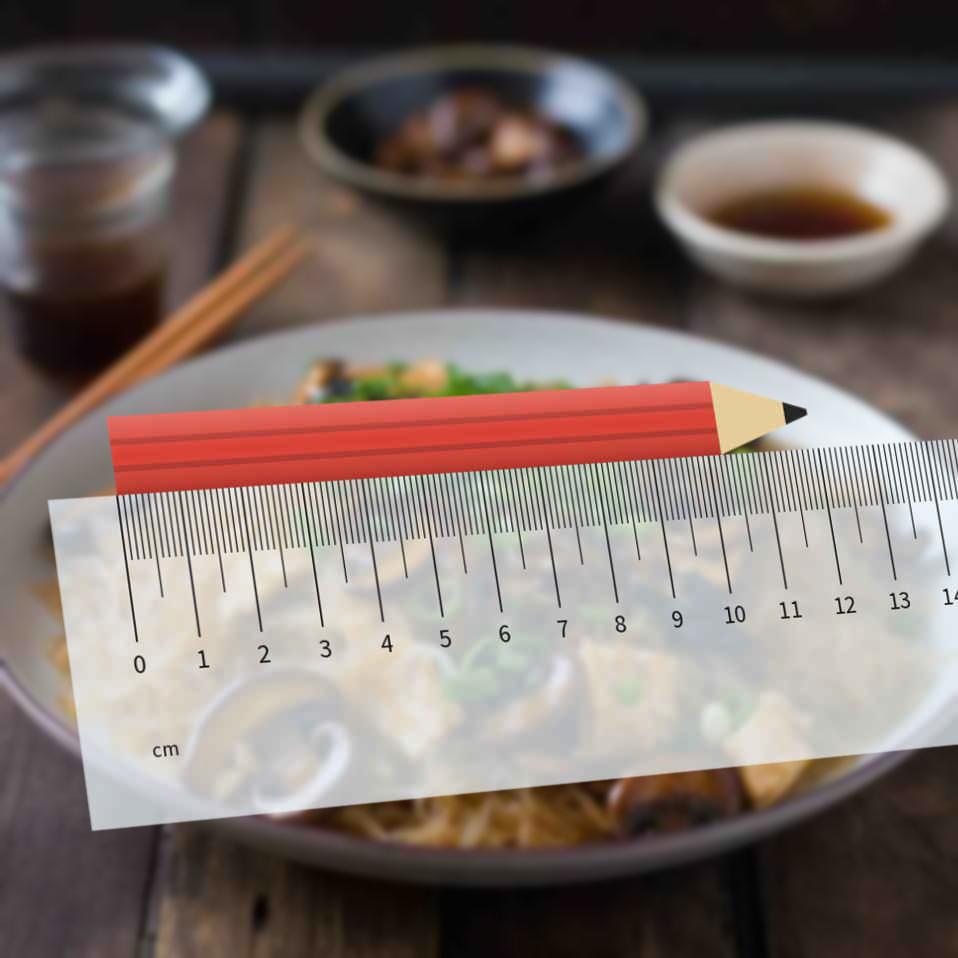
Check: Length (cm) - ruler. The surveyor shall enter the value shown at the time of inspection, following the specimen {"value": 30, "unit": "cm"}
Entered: {"value": 11.9, "unit": "cm"}
